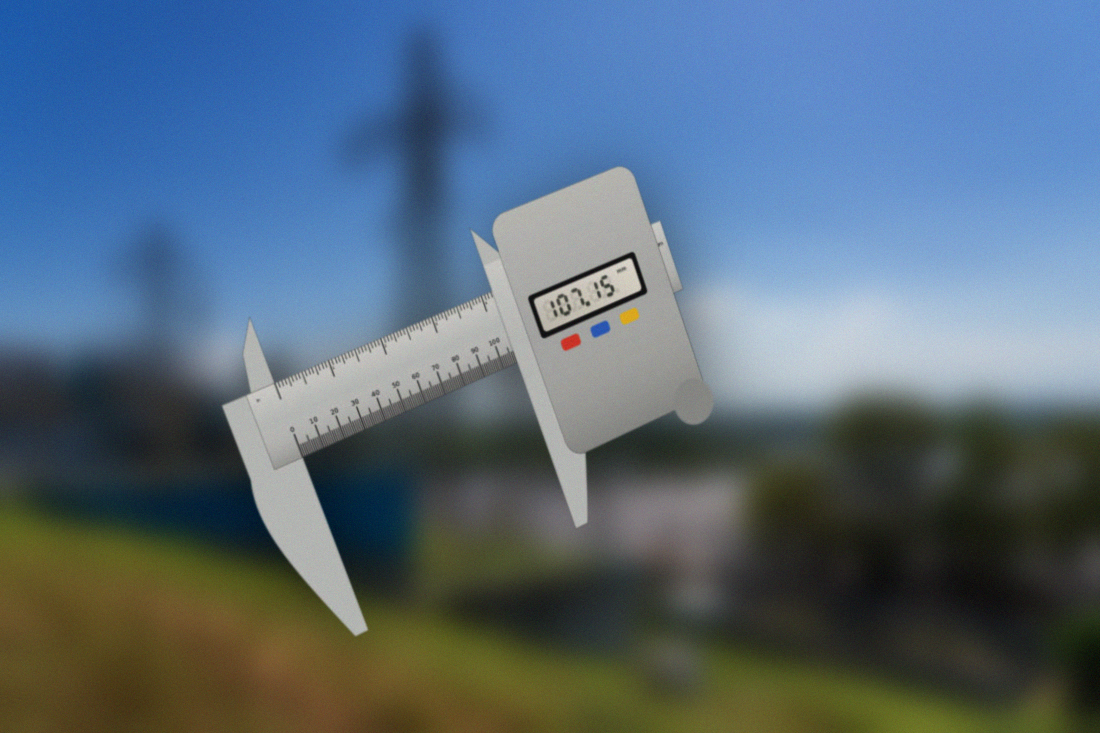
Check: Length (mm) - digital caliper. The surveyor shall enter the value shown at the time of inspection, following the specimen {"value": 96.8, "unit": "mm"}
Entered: {"value": 107.15, "unit": "mm"}
